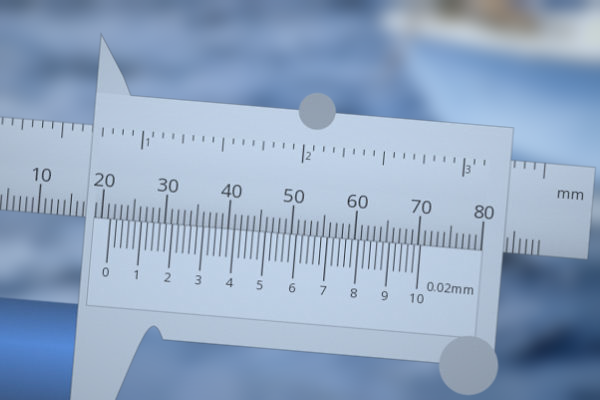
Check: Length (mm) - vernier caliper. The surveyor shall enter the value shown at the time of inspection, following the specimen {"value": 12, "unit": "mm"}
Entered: {"value": 21.4, "unit": "mm"}
